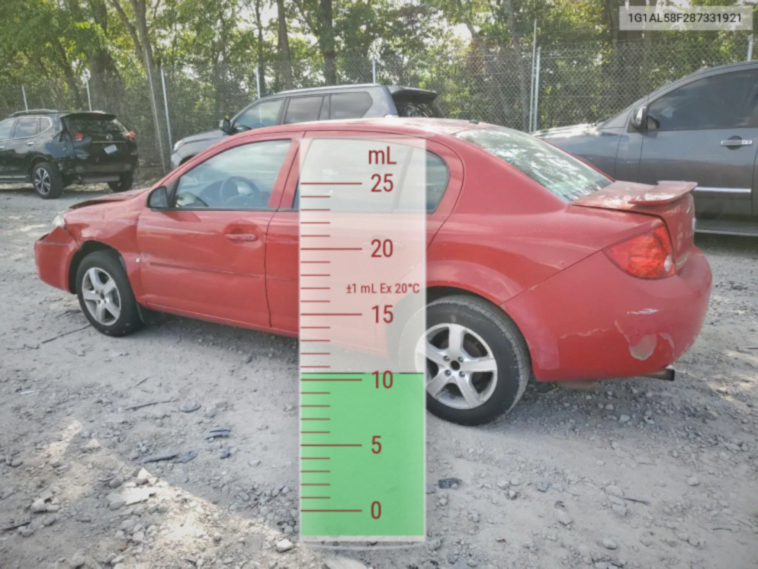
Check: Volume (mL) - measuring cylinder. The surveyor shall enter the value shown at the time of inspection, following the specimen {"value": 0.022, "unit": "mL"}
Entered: {"value": 10.5, "unit": "mL"}
